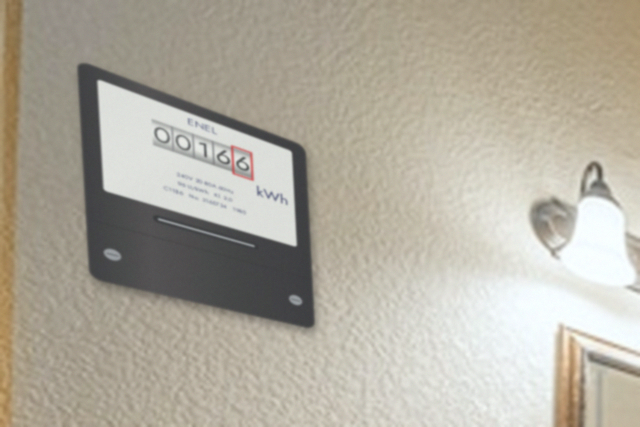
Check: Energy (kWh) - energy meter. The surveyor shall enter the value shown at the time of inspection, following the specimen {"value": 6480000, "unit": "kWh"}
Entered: {"value": 16.6, "unit": "kWh"}
